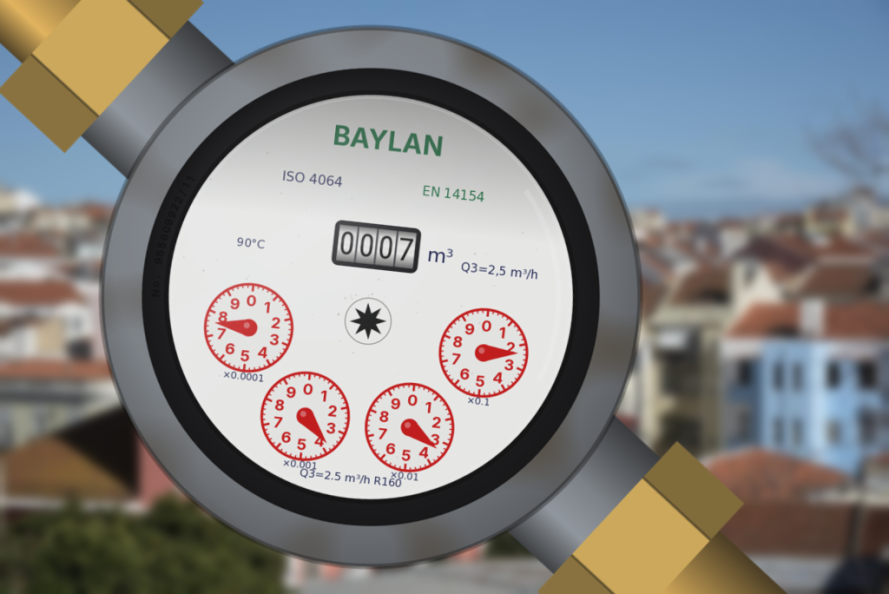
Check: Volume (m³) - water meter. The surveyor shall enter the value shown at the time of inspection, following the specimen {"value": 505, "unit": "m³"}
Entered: {"value": 7.2337, "unit": "m³"}
